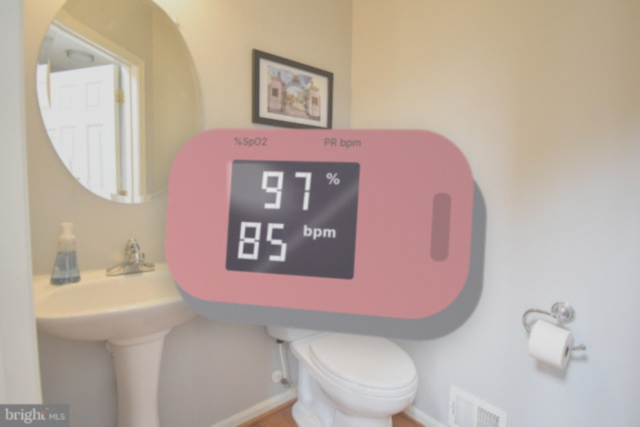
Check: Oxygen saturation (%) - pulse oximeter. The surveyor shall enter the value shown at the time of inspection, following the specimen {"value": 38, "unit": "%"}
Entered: {"value": 97, "unit": "%"}
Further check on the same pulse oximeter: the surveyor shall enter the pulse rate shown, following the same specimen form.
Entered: {"value": 85, "unit": "bpm"}
